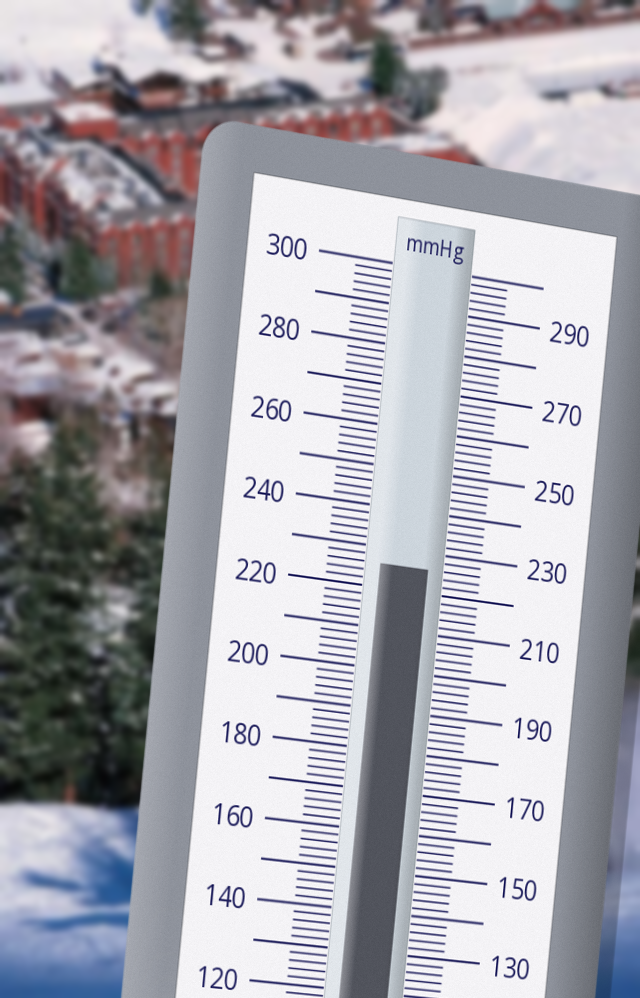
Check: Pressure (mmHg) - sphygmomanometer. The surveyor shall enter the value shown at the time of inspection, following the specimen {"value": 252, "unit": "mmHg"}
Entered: {"value": 226, "unit": "mmHg"}
